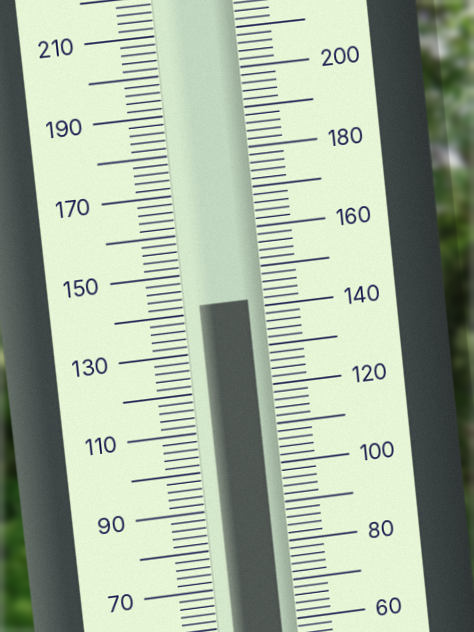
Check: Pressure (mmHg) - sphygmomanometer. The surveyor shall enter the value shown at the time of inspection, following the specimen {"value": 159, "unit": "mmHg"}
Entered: {"value": 142, "unit": "mmHg"}
